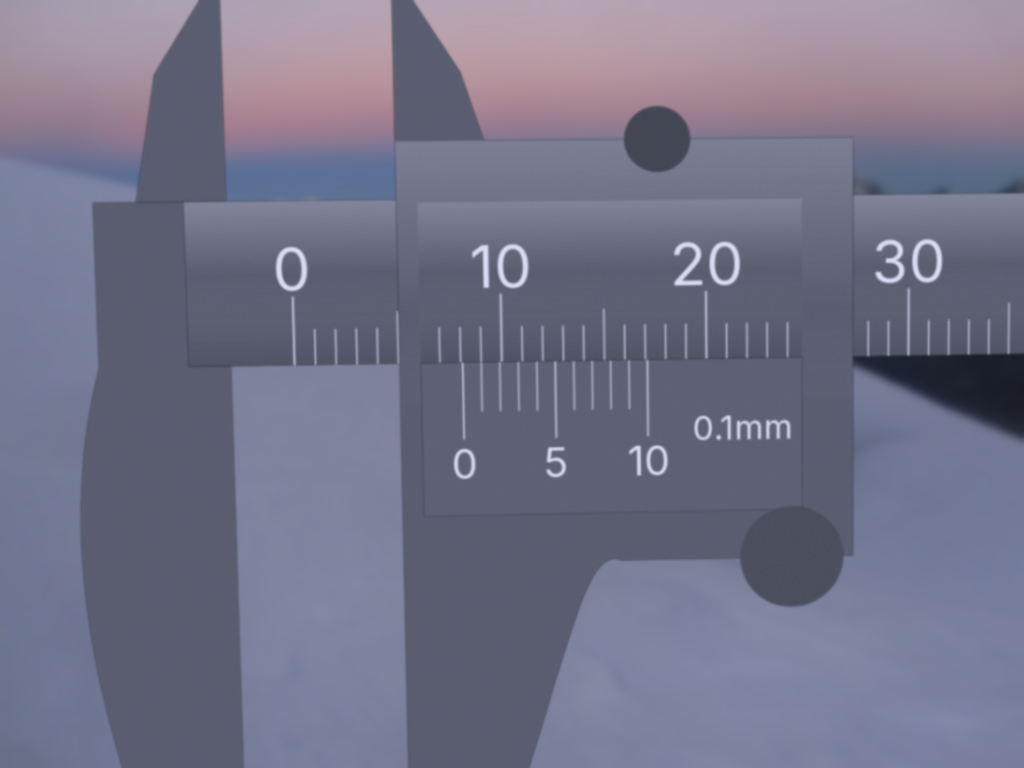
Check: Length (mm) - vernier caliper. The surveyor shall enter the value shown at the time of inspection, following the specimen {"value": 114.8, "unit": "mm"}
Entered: {"value": 8.1, "unit": "mm"}
